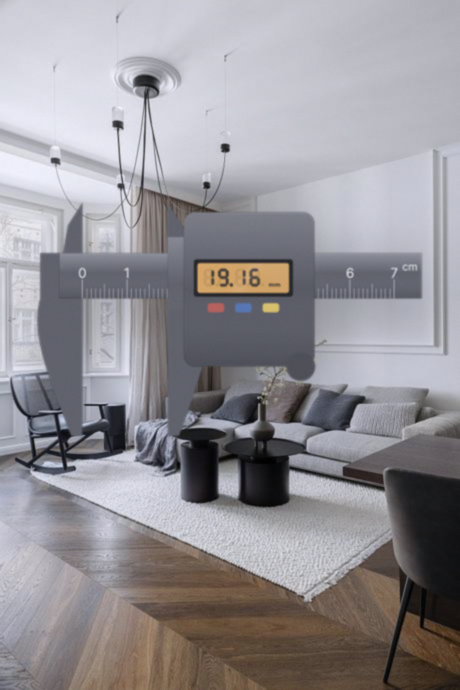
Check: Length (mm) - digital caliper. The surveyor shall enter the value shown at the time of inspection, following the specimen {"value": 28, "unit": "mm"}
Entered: {"value": 19.16, "unit": "mm"}
